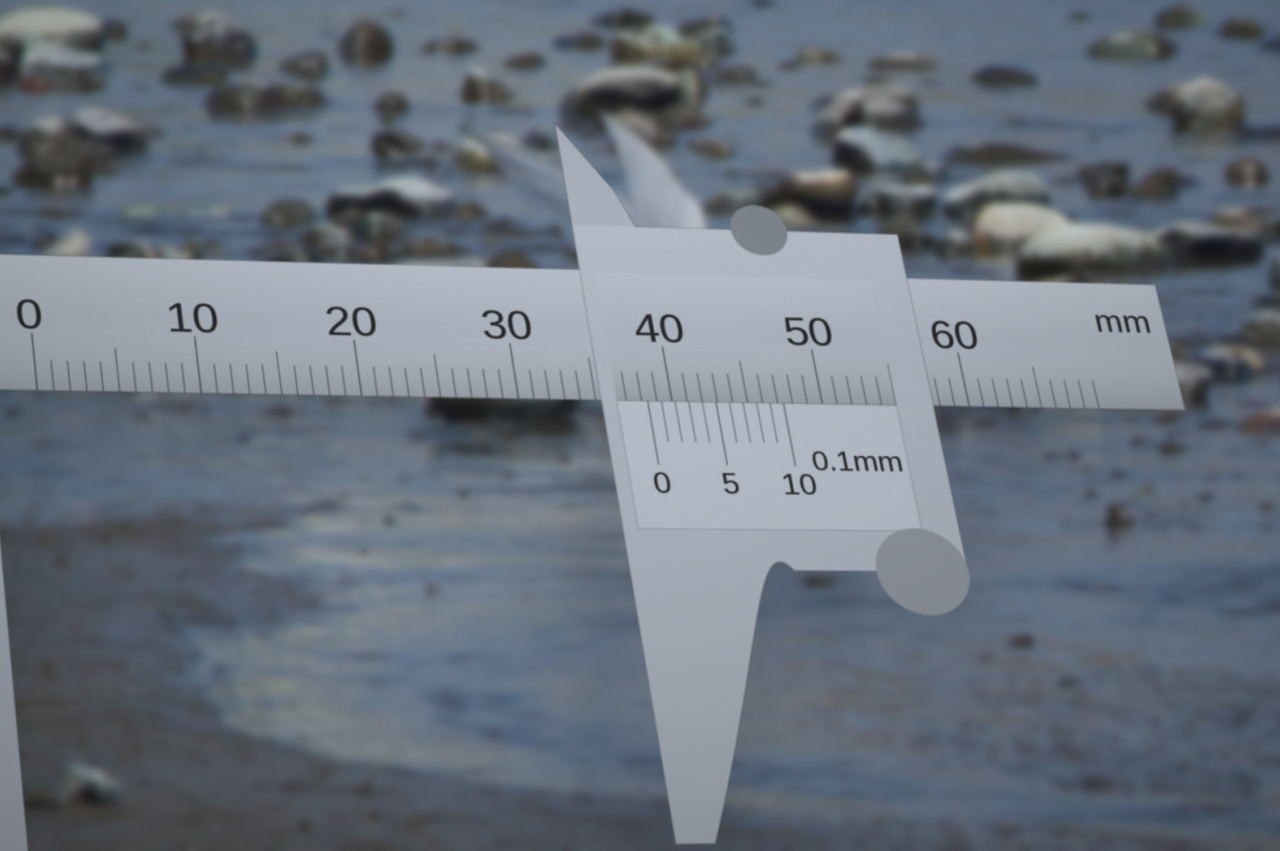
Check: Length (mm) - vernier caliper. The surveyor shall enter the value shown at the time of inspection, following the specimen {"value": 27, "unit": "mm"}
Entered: {"value": 38.4, "unit": "mm"}
